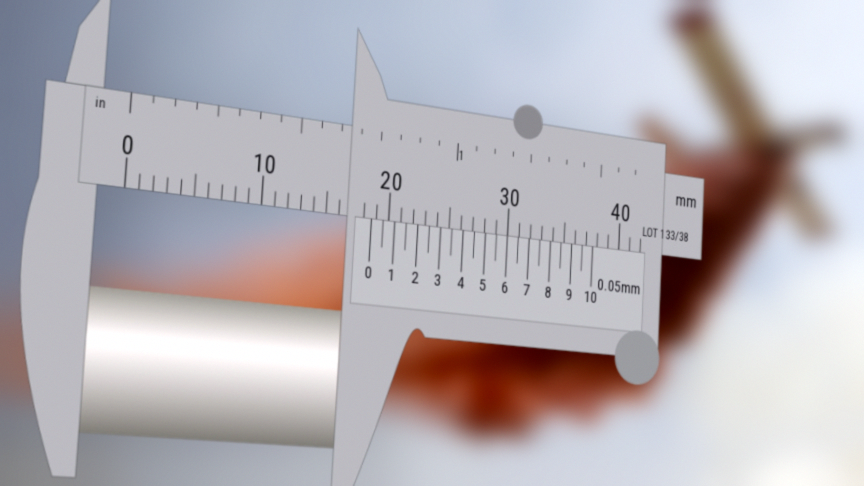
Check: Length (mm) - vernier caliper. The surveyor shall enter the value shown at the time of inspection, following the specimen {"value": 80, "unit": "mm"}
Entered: {"value": 18.6, "unit": "mm"}
